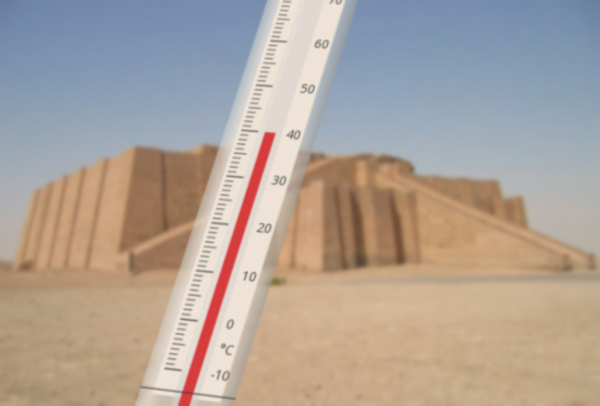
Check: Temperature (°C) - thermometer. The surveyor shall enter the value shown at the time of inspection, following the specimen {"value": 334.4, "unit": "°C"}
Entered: {"value": 40, "unit": "°C"}
